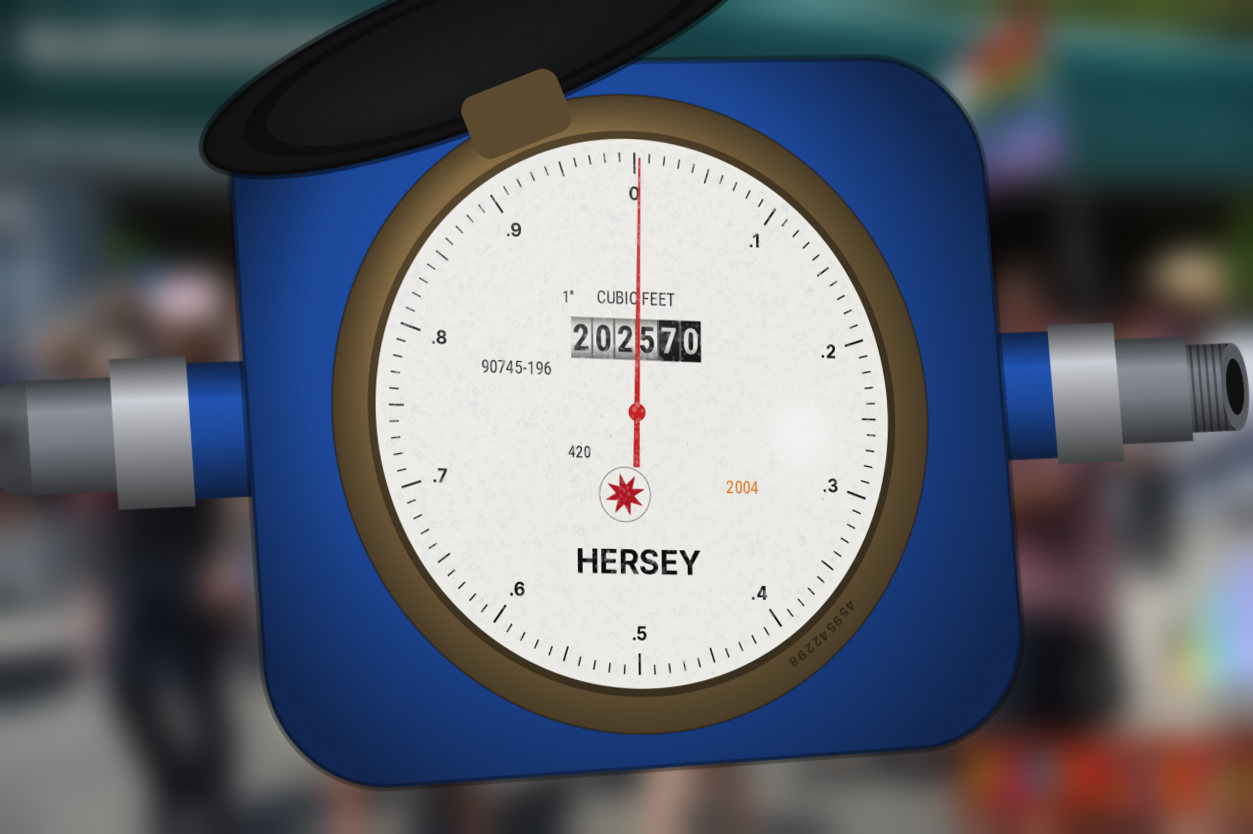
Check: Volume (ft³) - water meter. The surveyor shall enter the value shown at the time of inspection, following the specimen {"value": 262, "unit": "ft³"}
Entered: {"value": 202570.00, "unit": "ft³"}
